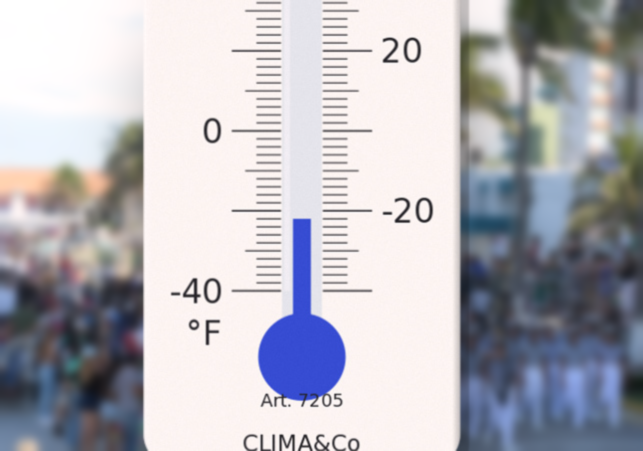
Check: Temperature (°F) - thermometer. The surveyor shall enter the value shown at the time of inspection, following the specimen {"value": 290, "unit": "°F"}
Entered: {"value": -22, "unit": "°F"}
